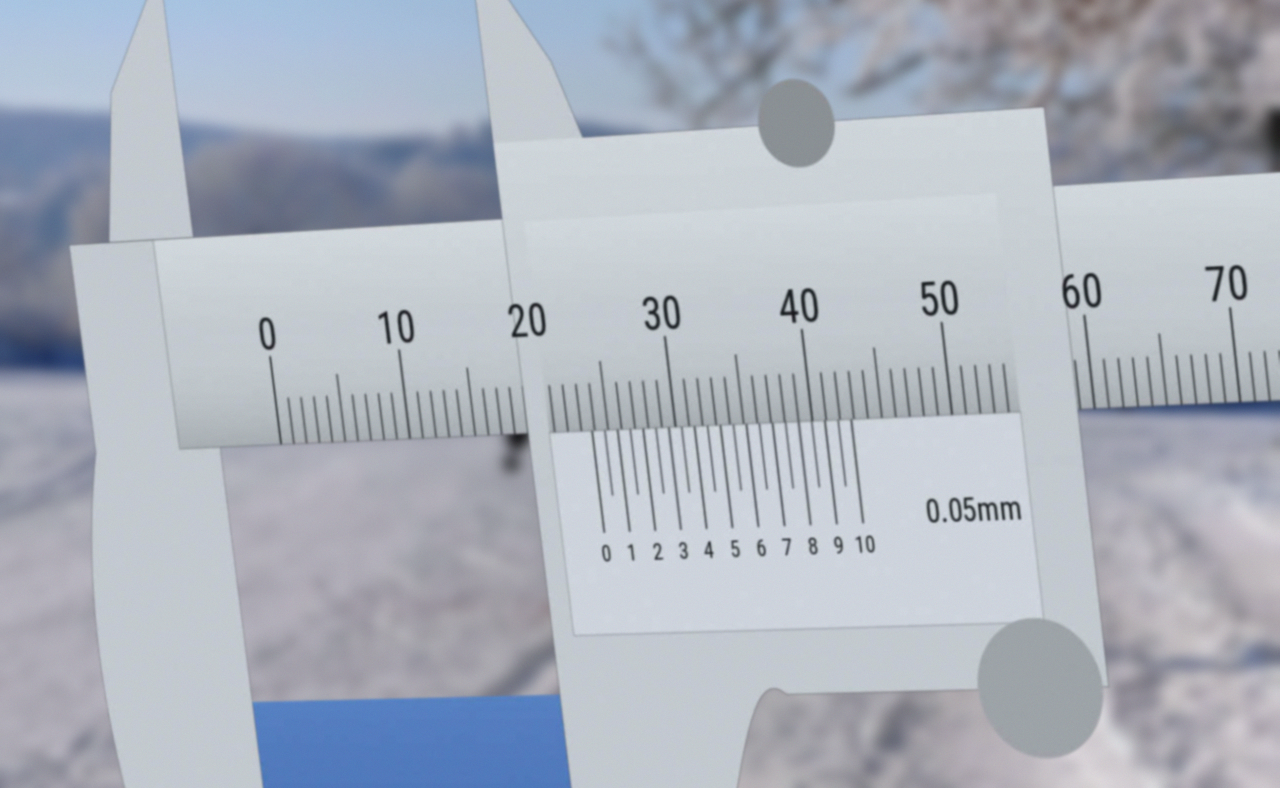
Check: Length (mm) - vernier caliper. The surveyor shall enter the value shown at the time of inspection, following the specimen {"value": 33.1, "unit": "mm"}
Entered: {"value": 23.8, "unit": "mm"}
